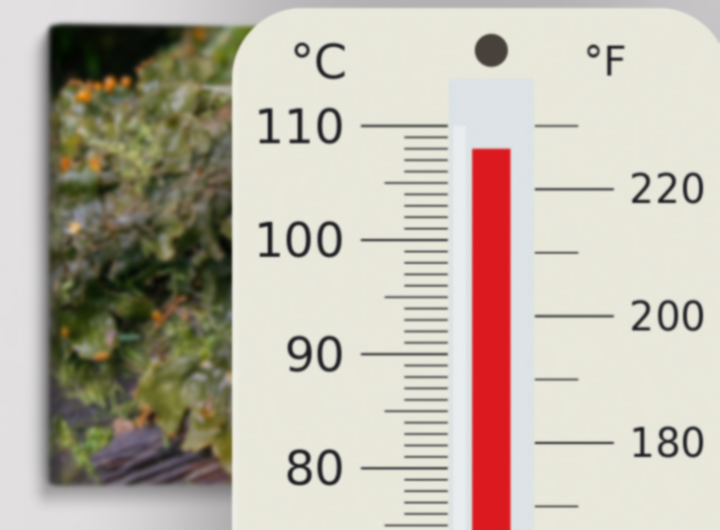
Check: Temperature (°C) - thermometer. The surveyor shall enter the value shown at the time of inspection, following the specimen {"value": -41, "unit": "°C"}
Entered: {"value": 108, "unit": "°C"}
